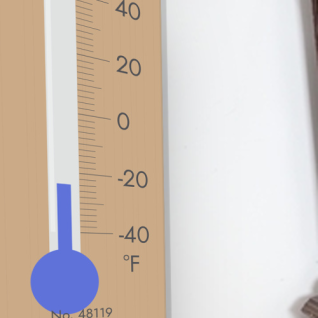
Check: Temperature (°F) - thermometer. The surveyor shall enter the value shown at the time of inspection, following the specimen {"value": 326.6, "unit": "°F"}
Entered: {"value": -24, "unit": "°F"}
